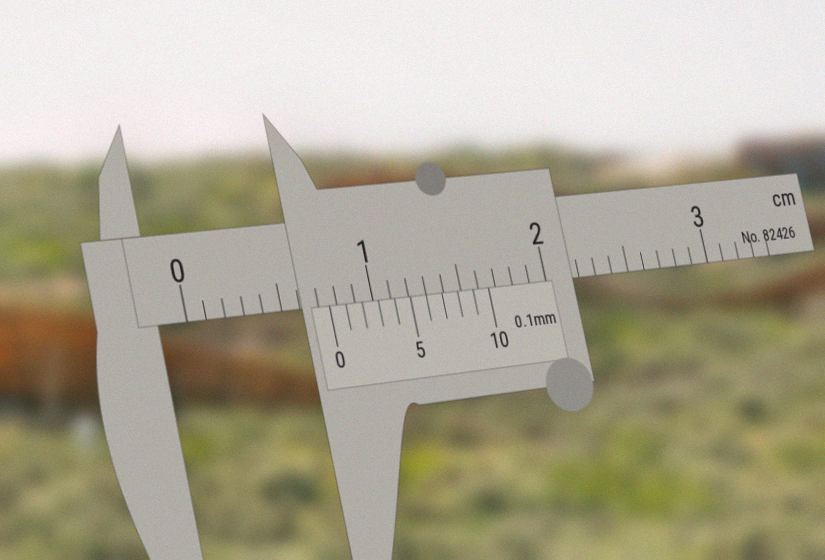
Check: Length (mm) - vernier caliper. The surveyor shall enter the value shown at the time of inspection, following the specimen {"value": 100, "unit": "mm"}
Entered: {"value": 7.6, "unit": "mm"}
